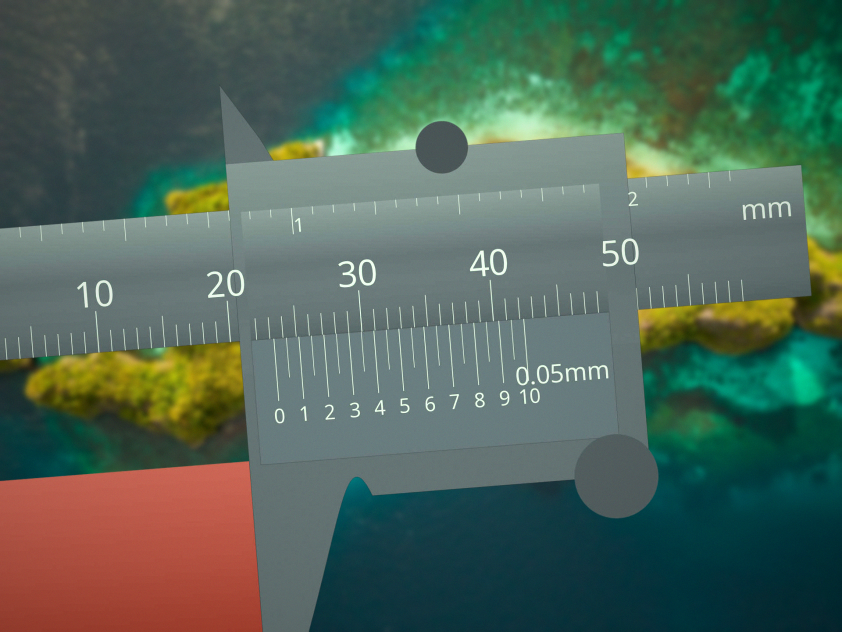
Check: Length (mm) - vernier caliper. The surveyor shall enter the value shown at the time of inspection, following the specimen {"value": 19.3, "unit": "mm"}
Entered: {"value": 23.3, "unit": "mm"}
